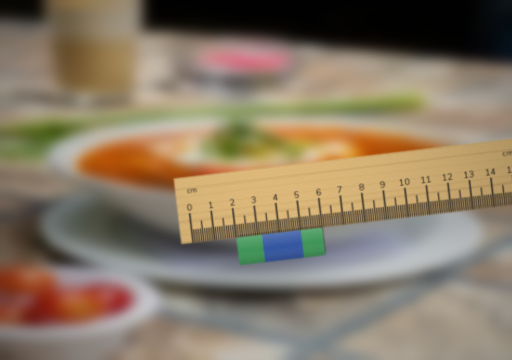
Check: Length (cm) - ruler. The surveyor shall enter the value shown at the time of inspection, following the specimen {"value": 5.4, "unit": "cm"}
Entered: {"value": 4, "unit": "cm"}
